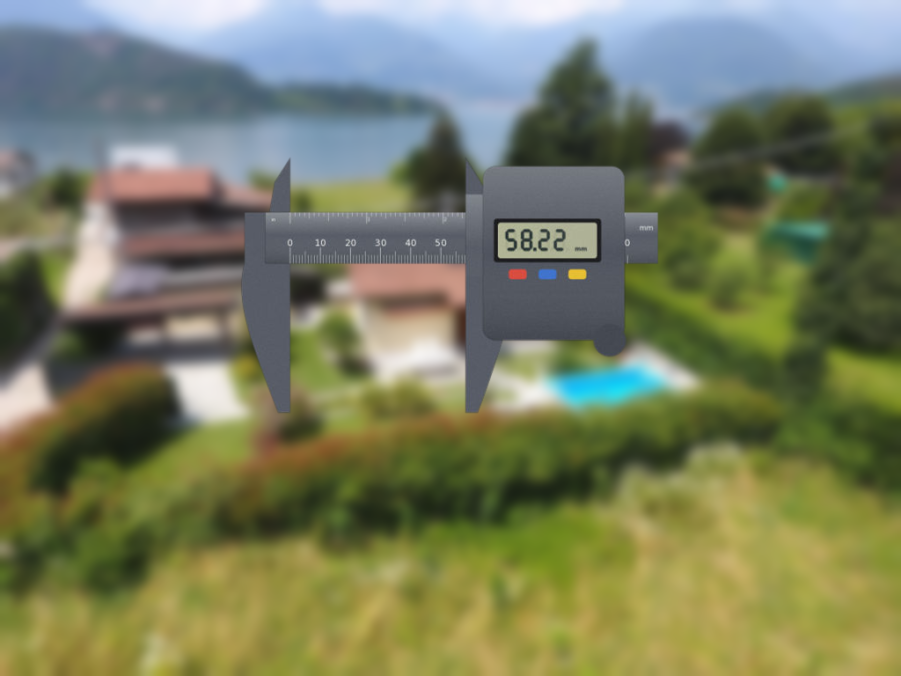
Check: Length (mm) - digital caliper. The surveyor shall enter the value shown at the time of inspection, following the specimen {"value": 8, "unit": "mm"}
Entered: {"value": 58.22, "unit": "mm"}
